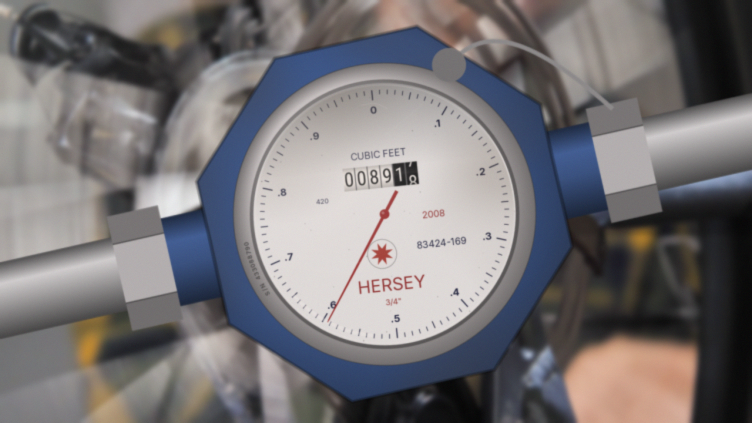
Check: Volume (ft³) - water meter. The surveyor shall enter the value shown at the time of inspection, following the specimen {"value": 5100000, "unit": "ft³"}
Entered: {"value": 8917.59, "unit": "ft³"}
